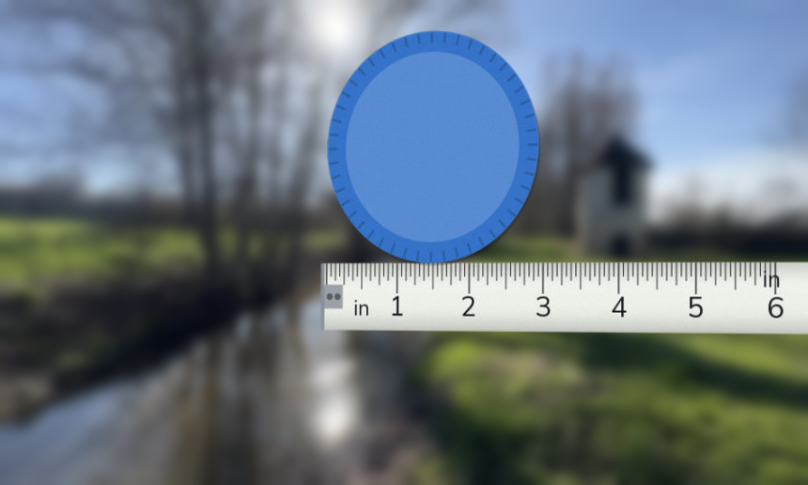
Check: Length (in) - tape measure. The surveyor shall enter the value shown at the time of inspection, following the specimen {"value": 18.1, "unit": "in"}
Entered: {"value": 2.9375, "unit": "in"}
